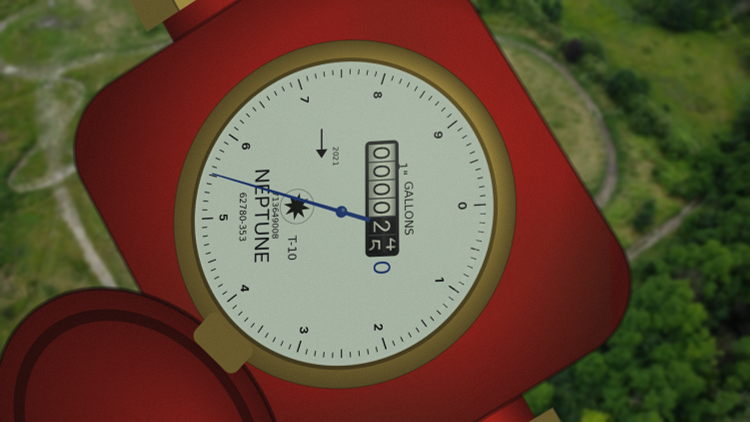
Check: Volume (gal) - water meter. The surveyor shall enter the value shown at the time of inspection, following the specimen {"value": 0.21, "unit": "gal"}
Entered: {"value": 245.5, "unit": "gal"}
